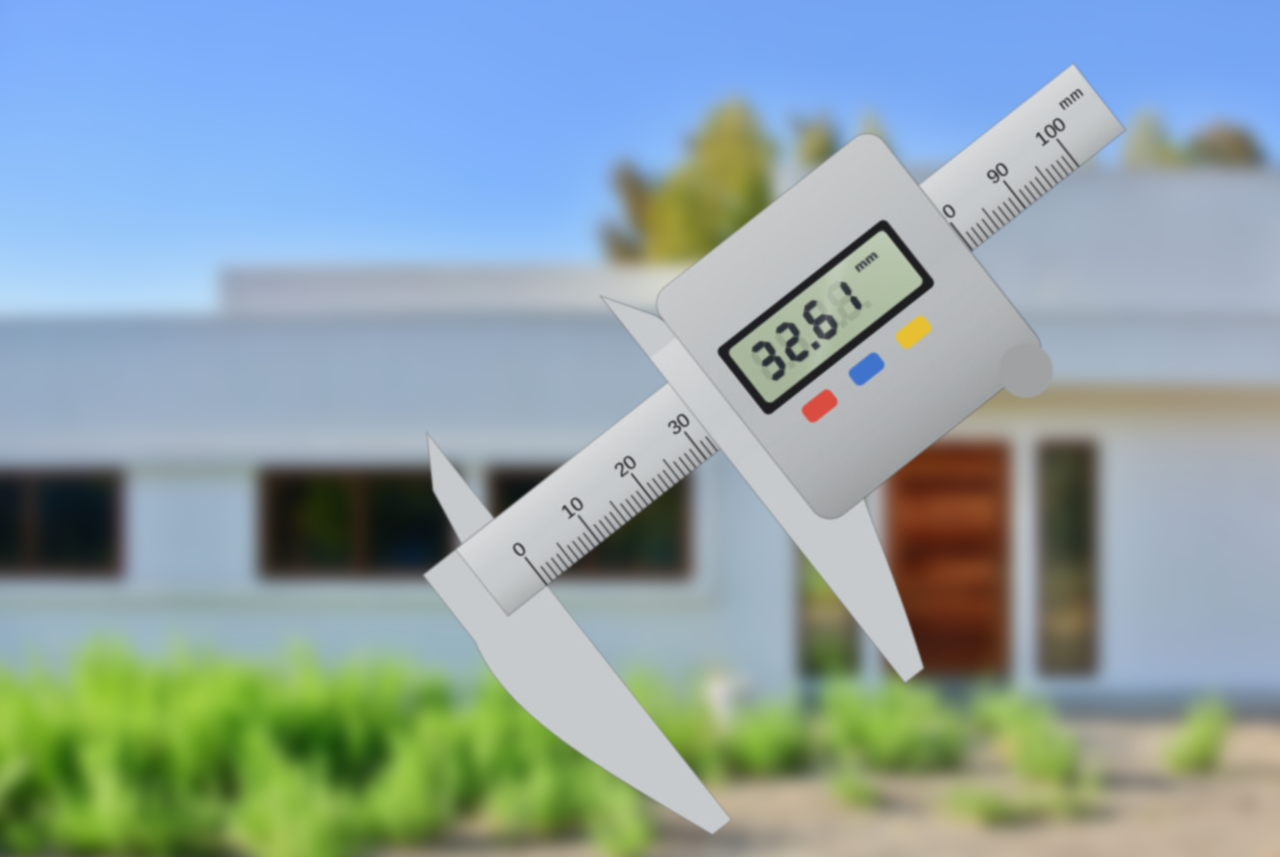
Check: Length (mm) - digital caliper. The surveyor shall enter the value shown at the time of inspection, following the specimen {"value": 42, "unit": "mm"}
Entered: {"value": 32.61, "unit": "mm"}
